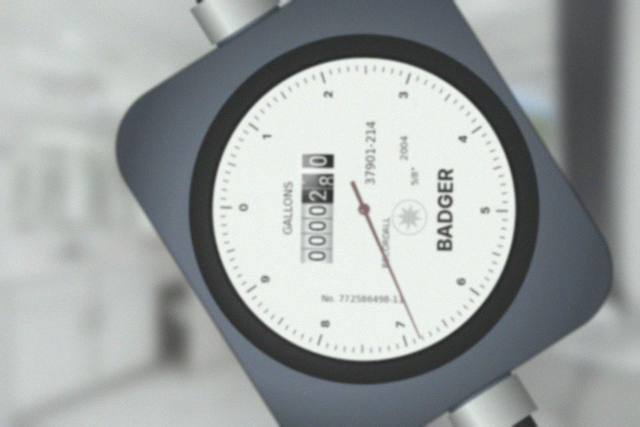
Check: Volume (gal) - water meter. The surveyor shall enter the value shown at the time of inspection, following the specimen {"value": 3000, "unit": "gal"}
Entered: {"value": 276.8, "unit": "gal"}
